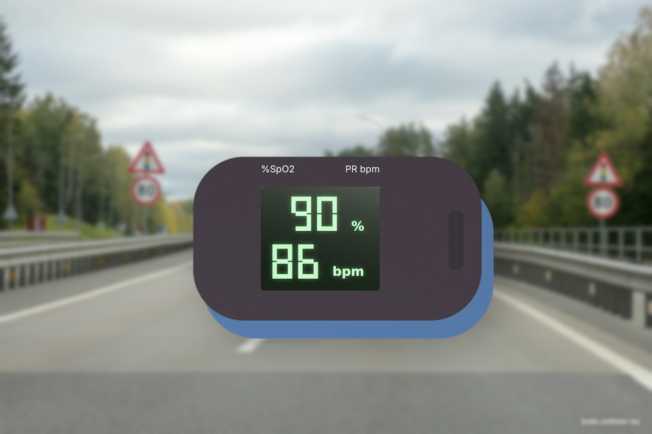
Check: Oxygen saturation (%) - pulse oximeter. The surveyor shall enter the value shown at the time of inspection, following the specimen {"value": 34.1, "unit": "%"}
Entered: {"value": 90, "unit": "%"}
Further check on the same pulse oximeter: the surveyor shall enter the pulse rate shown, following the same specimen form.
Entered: {"value": 86, "unit": "bpm"}
